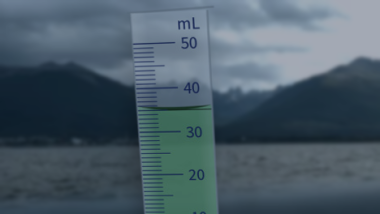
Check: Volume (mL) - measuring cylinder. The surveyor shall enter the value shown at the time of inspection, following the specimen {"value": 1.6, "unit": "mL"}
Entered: {"value": 35, "unit": "mL"}
